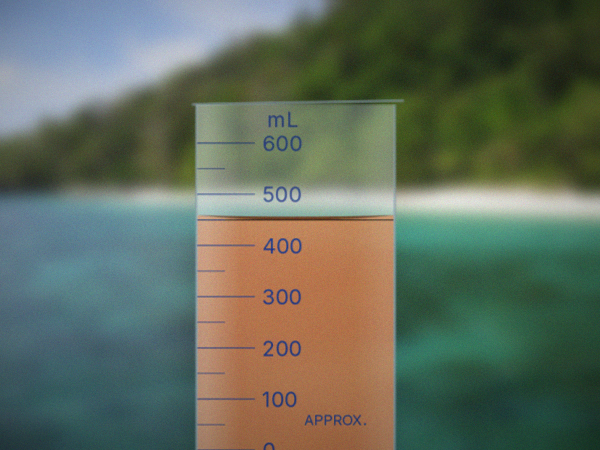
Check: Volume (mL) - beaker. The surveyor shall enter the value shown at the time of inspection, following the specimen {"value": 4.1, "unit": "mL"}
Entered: {"value": 450, "unit": "mL"}
